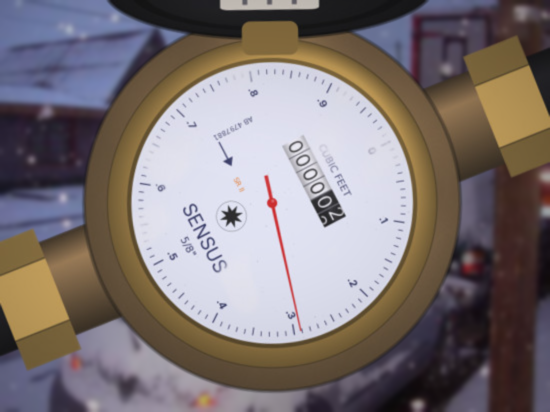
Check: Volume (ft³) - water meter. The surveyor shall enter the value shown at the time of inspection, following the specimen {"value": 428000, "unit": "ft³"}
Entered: {"value": 2.29, "unit": "ft³"}
